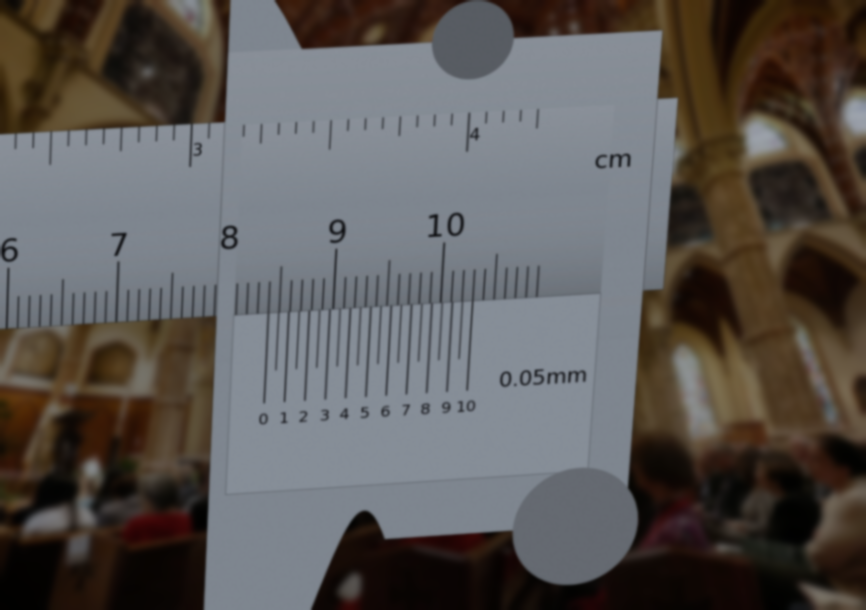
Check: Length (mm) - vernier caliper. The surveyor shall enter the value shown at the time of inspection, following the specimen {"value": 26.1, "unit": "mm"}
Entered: {"value": 84.0, "unit": "mm"}
